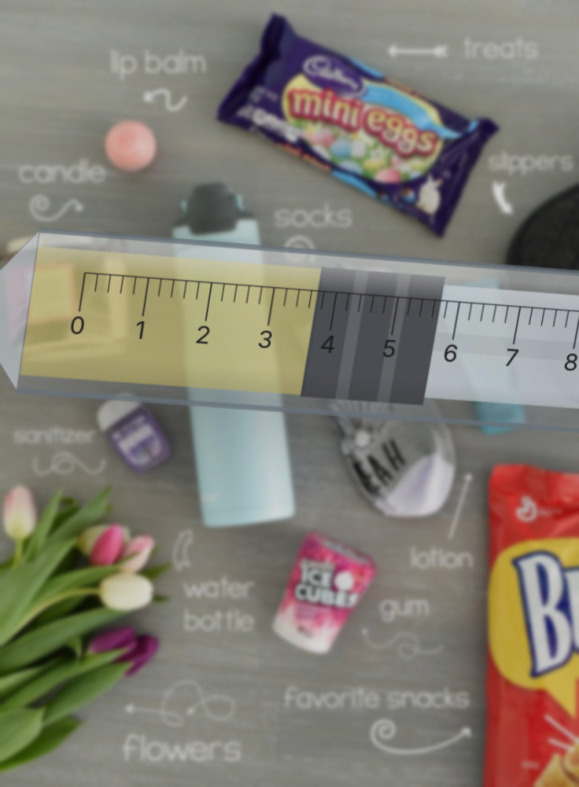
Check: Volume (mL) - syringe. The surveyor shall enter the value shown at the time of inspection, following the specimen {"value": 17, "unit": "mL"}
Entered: {"value": 3.7, "unit": "mL"}
